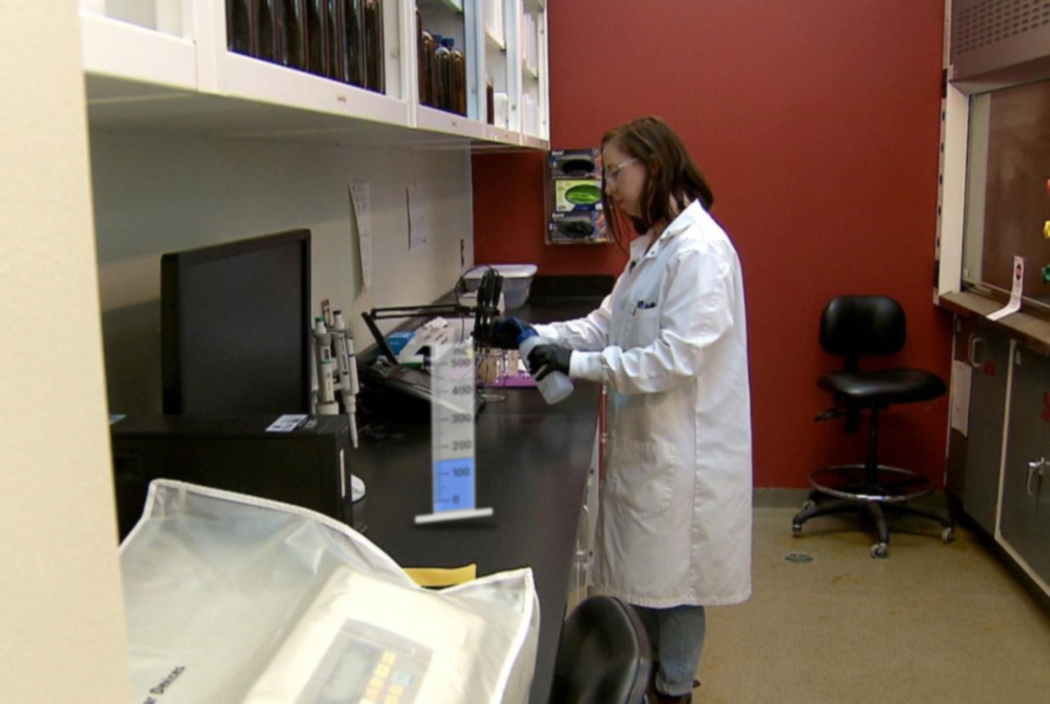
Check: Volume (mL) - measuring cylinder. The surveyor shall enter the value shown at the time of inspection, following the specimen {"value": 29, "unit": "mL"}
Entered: {"value": 150, "unit": "mL"}
